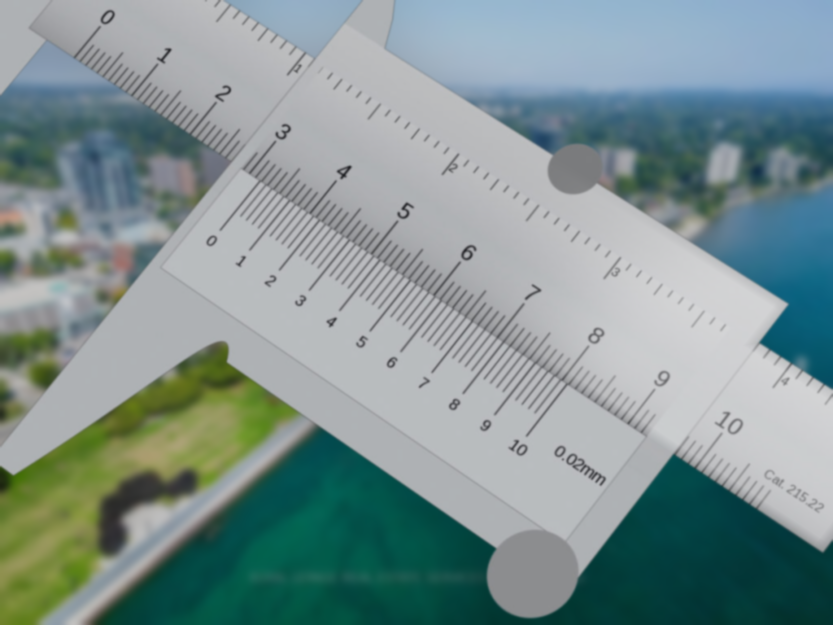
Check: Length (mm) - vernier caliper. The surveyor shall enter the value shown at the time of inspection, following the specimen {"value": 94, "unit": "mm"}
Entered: {"value": 31.8, "unit": "mm"}
